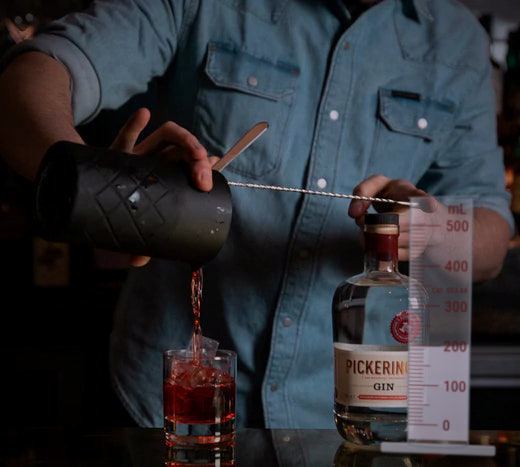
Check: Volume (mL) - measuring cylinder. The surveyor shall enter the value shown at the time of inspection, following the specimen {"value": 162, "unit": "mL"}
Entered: {"value": 200, "unit": "mL"}
